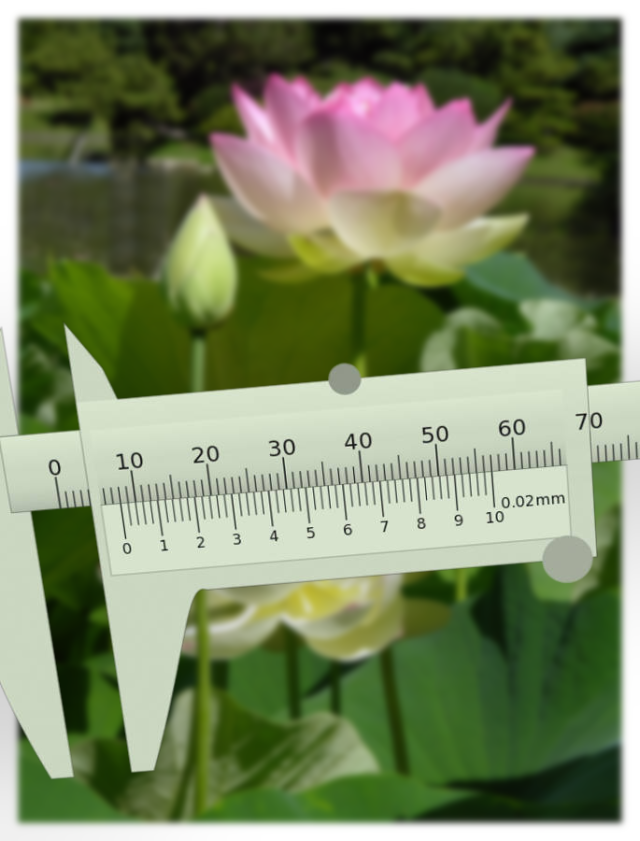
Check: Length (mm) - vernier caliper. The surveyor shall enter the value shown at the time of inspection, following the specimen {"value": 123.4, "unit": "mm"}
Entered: {"value": 8.0, "unit": "mm"}
